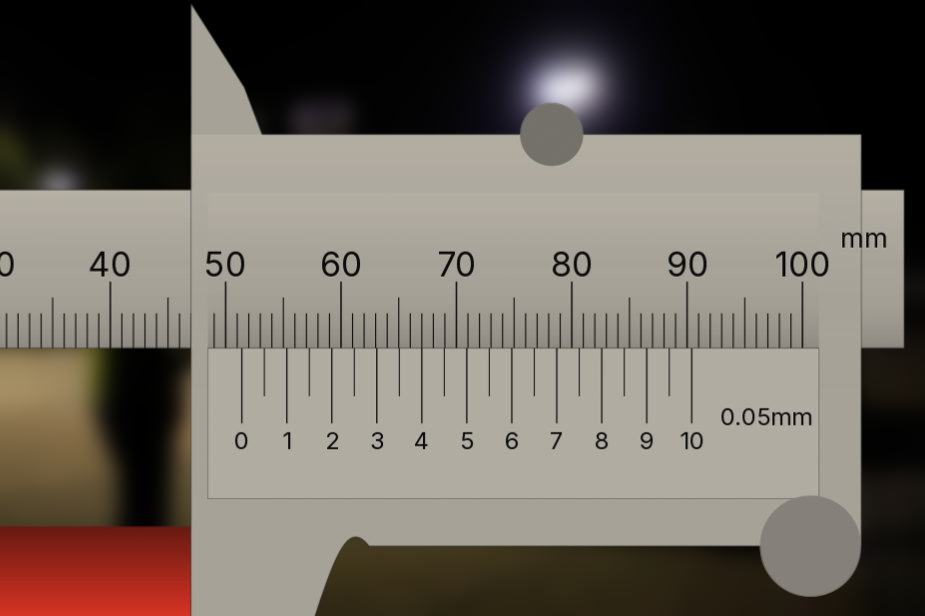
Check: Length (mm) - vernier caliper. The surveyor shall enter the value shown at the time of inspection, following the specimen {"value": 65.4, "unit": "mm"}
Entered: {"value": 51.4, "unit": "mm"}
